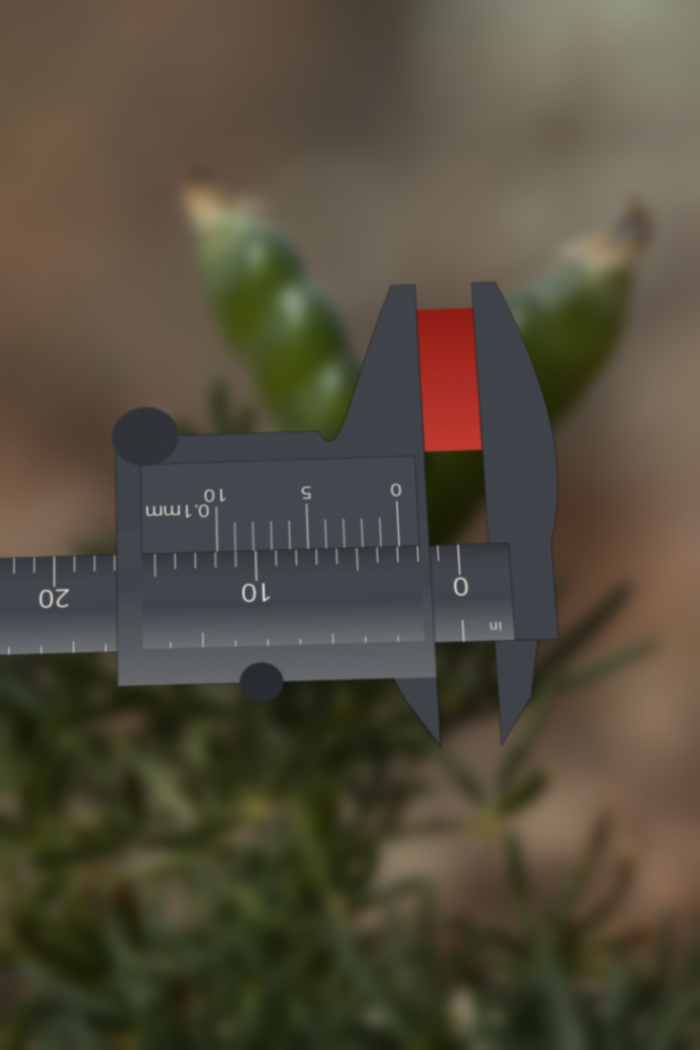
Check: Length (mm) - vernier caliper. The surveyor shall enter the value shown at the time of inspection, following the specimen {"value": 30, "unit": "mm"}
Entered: {"value": 2.9, "unit": "mm"}
